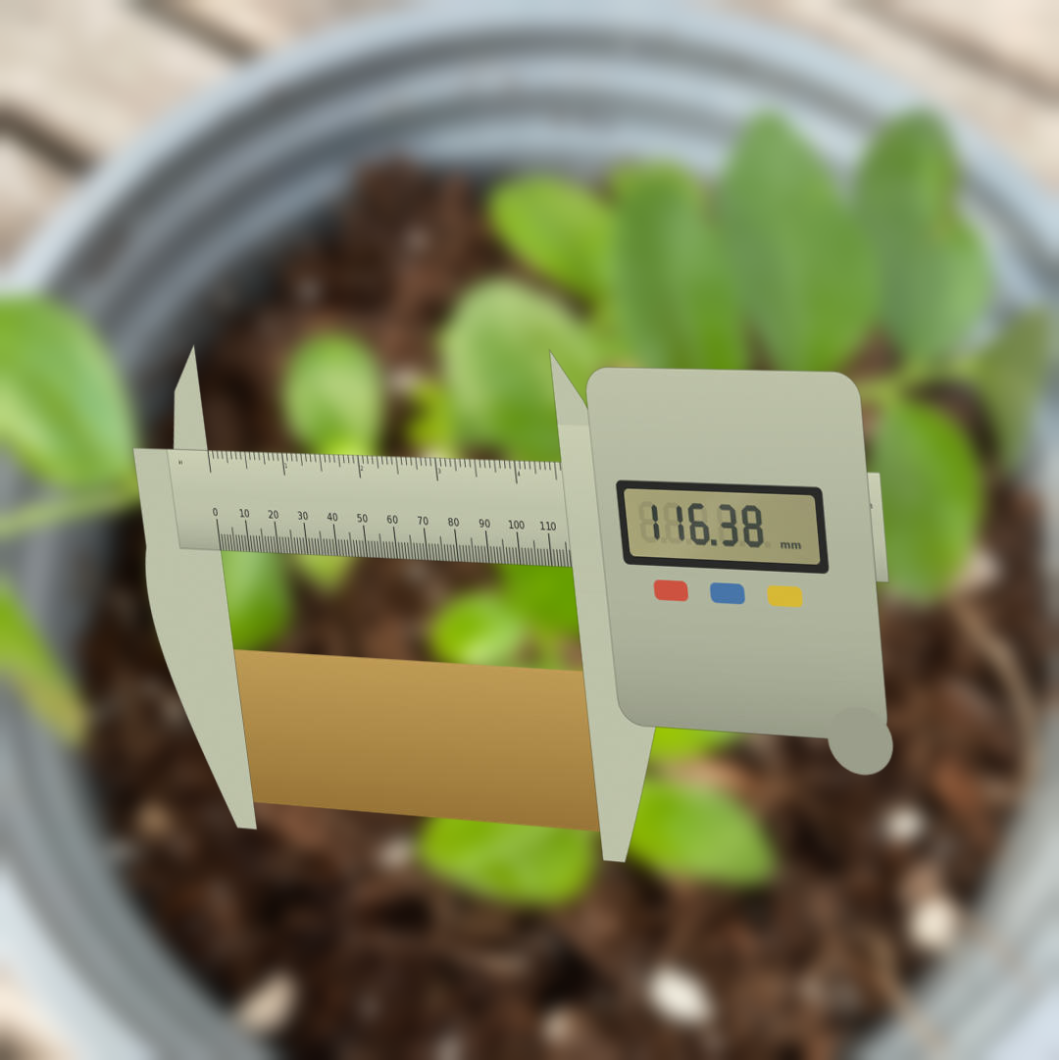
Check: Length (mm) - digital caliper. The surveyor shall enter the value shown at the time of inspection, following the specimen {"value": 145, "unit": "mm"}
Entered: {"value": 116.38, "unit": "mm"}
